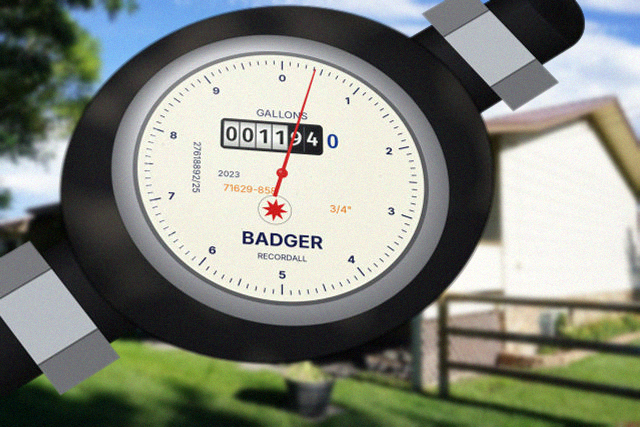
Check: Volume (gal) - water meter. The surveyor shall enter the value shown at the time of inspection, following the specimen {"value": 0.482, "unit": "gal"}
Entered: {"value": 11940.4, "unit": "gal"}
